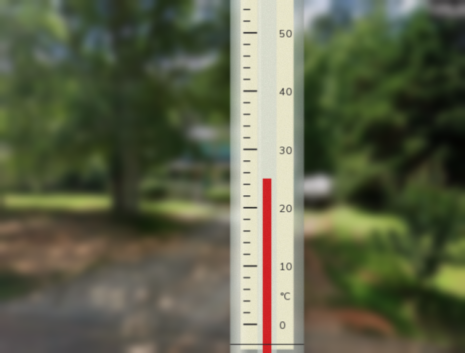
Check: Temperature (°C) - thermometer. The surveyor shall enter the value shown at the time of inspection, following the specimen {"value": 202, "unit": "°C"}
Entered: {"value": 25, "unit": "°C"}
